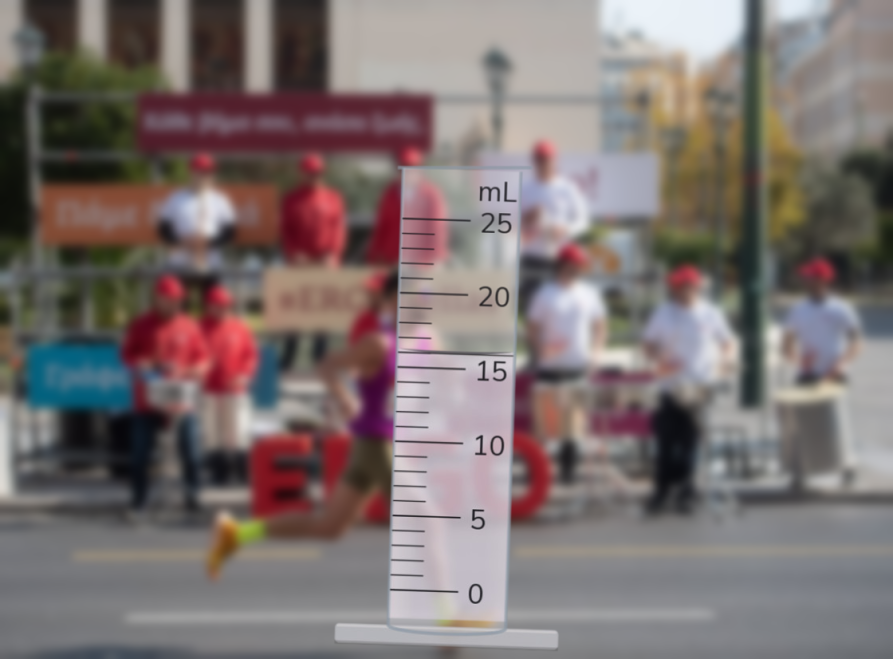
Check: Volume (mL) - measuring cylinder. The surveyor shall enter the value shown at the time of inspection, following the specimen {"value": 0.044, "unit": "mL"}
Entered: {"value": 16, "unit": "mL"}
